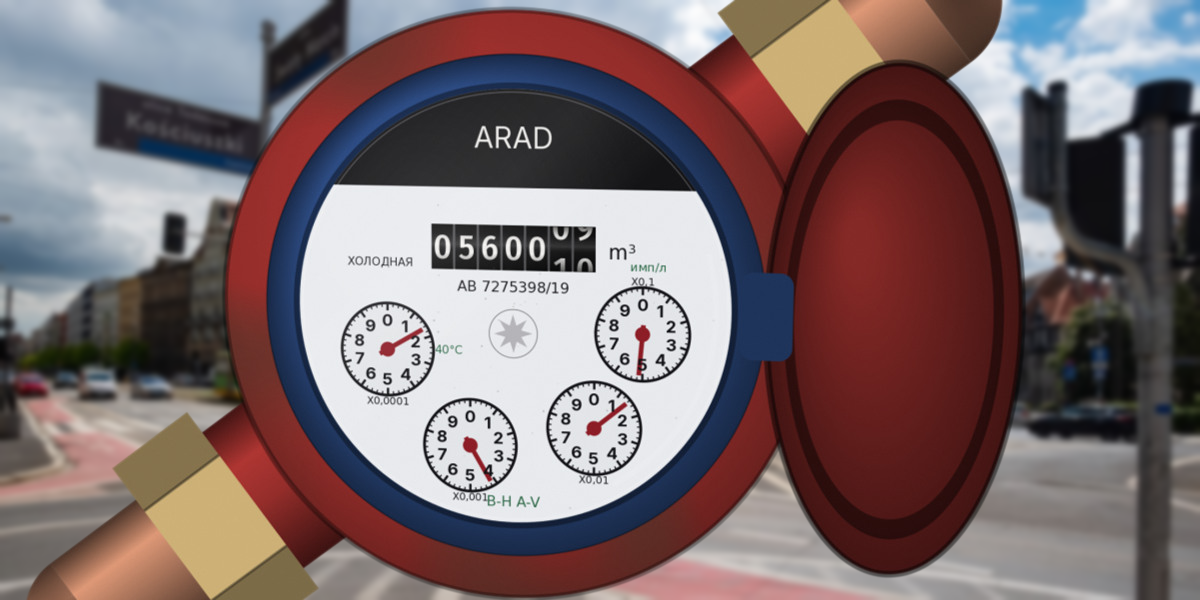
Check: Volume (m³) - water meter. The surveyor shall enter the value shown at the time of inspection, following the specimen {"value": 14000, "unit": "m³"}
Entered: {"value": 560009.5141, "unit": "m³"}
